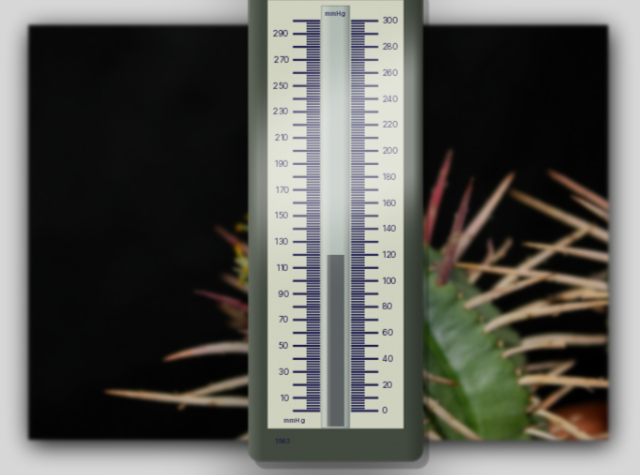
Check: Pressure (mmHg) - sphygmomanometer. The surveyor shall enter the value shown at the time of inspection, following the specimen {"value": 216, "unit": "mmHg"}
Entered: {"value": 120, "unit": "mmHg"}
